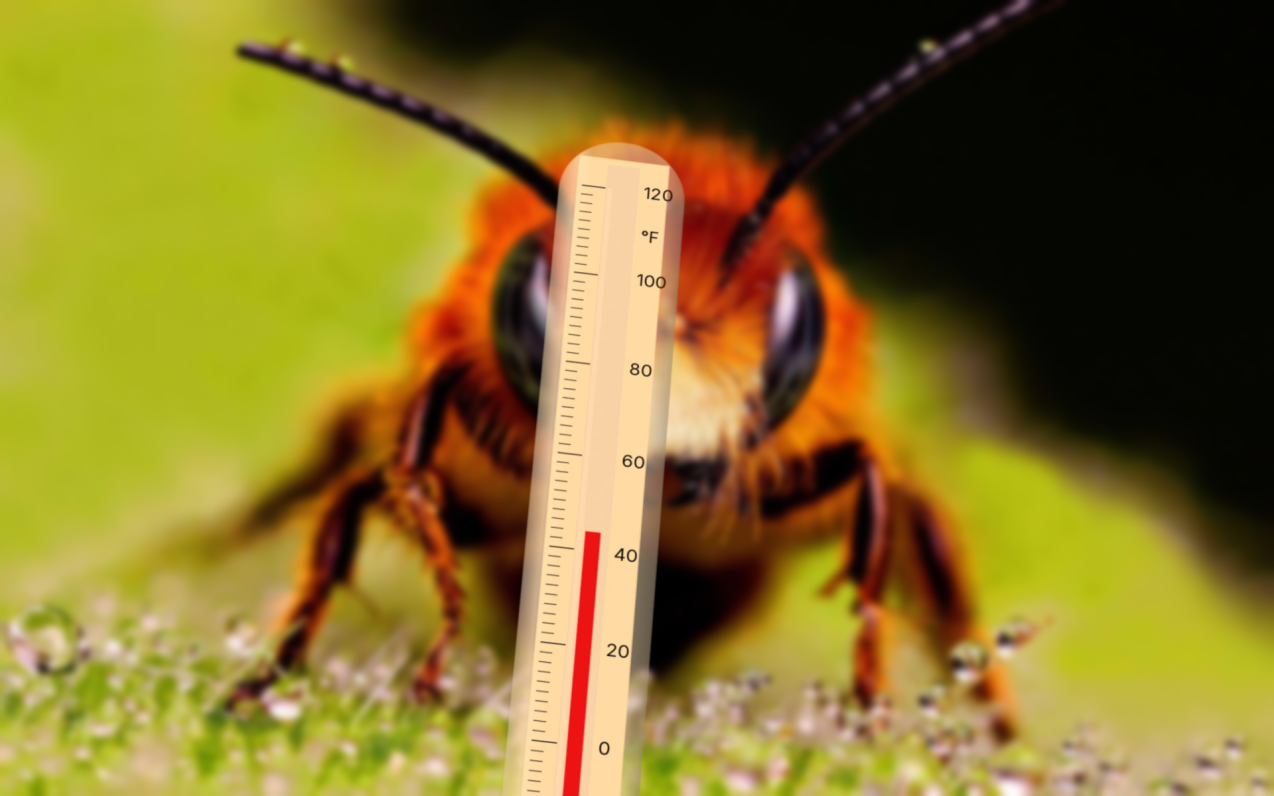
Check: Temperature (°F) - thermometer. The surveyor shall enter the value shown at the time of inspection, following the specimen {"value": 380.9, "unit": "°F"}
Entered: {"value": 44, "unit": "°F"}
